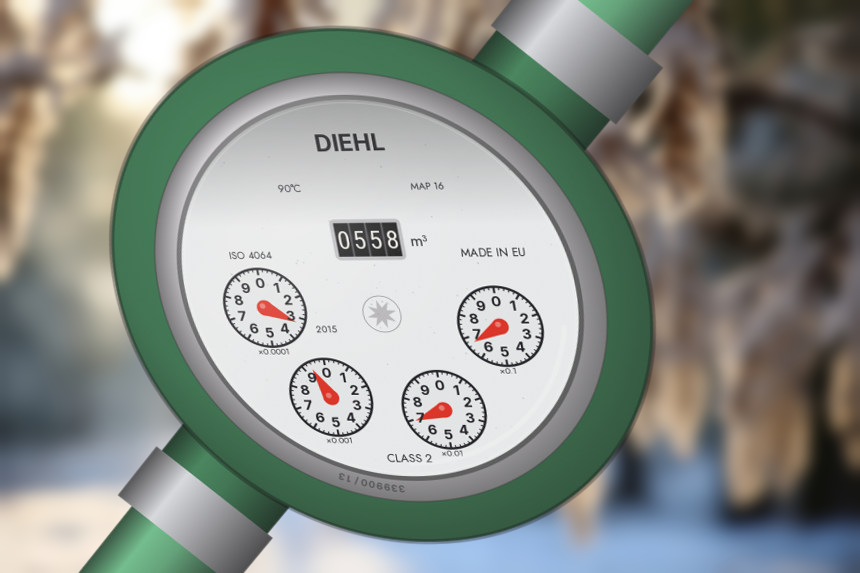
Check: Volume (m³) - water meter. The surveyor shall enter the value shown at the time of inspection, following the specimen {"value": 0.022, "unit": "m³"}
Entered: {"value": 558.6693, "unit": "m³"}
